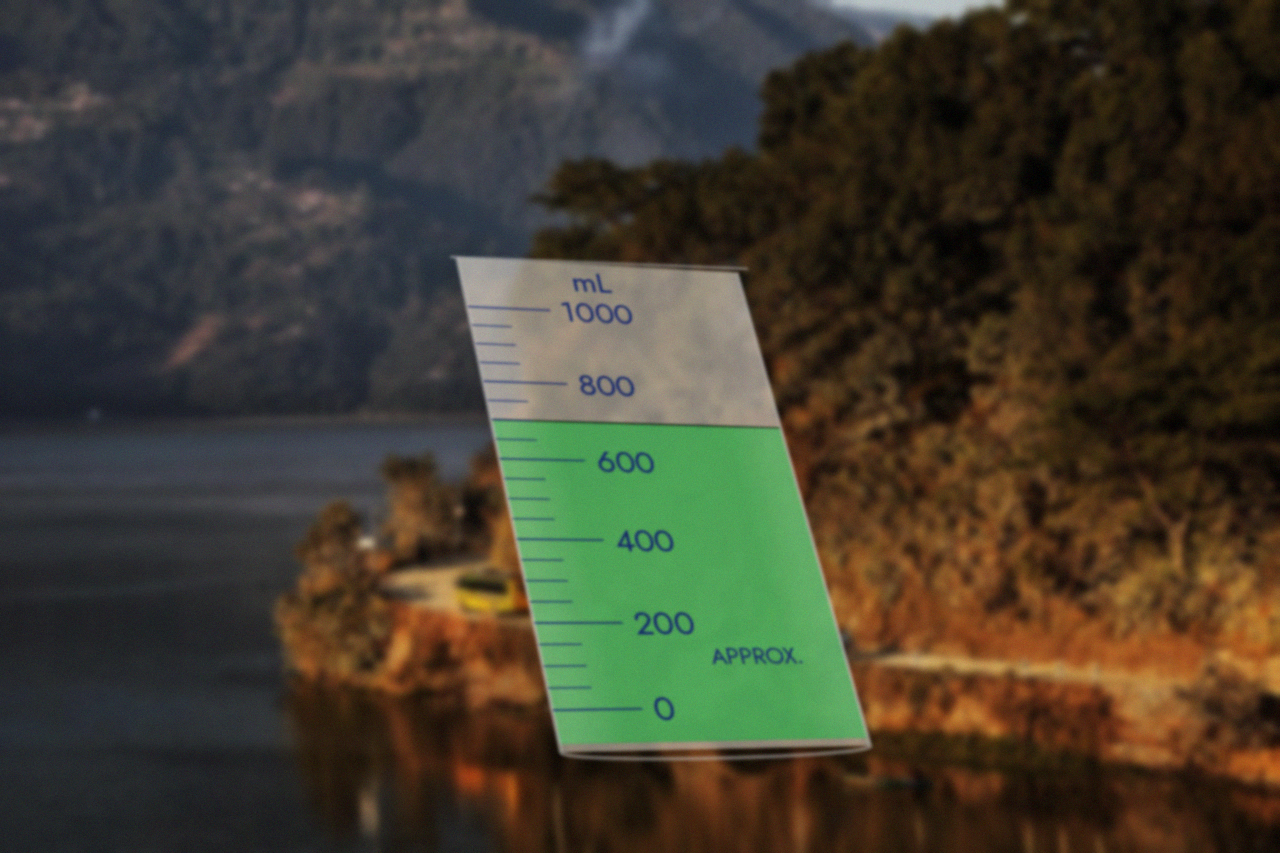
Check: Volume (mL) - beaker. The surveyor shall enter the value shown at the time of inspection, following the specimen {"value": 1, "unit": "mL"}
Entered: {"value": 700, "unit": "mL"}
